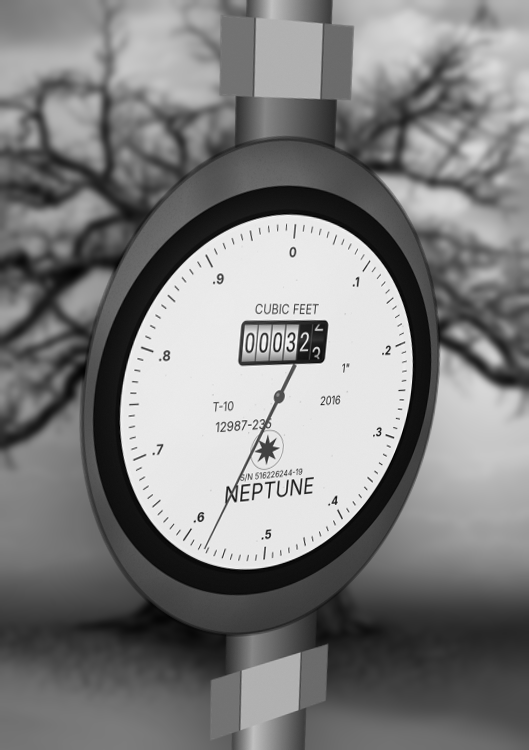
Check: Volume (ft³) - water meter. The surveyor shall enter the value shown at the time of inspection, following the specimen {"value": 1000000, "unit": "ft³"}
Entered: {"value": 322.57, "unit": "ft³"}
